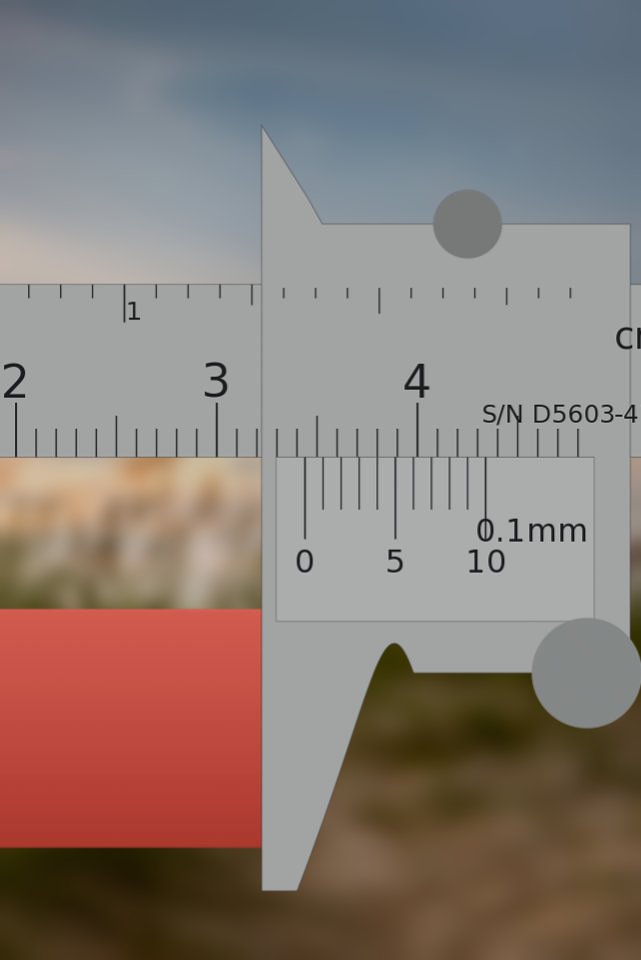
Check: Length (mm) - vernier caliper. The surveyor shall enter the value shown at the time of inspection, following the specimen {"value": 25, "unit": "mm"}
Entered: {"value": 34.4, "unit": "mm"}
